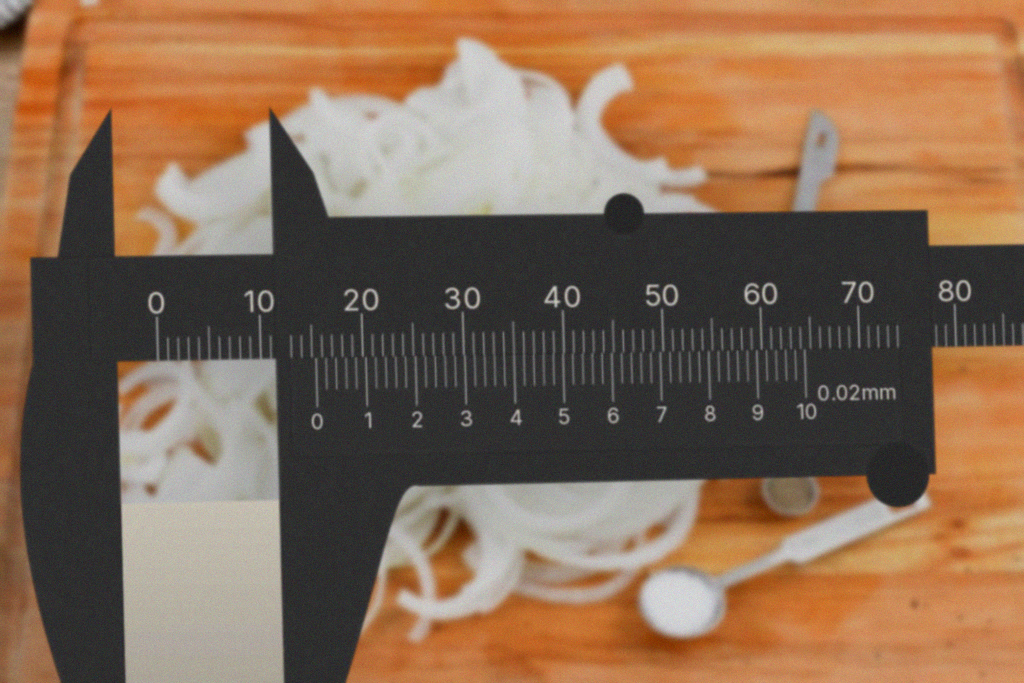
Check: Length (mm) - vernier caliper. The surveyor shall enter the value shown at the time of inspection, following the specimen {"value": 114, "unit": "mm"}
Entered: {"value": 15.4, "unit": "mm"}
